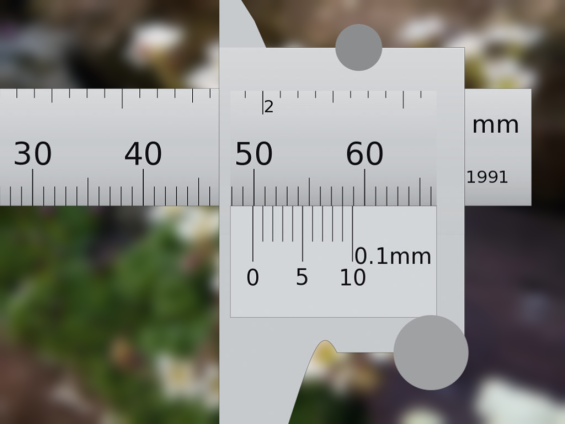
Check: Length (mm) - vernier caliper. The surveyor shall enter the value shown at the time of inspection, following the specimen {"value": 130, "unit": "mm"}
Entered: {"value": 49.9, "unit": "mm"}
